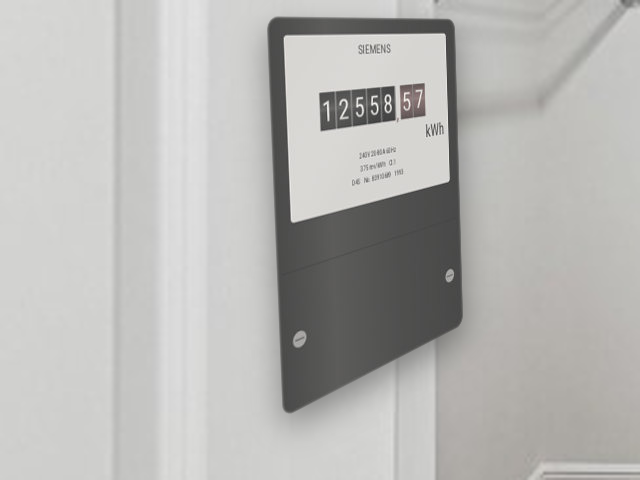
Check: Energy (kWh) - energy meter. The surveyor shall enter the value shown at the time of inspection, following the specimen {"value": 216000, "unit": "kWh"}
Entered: {"value": 12558.57, "unit": "kWh"}
